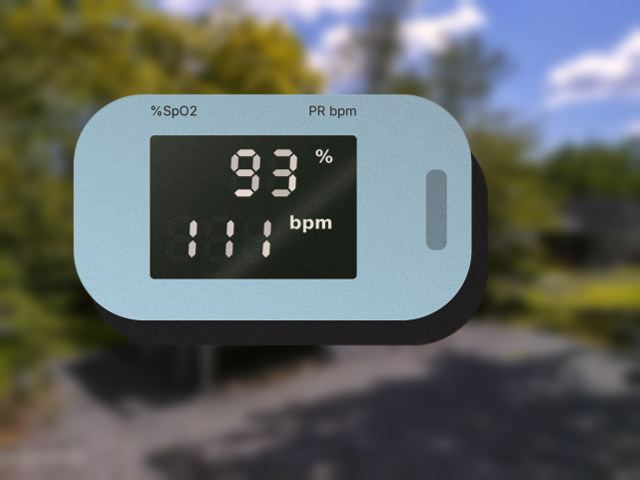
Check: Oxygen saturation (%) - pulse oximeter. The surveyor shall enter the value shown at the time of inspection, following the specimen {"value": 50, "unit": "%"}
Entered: {"value": 93, "unit": "%"}
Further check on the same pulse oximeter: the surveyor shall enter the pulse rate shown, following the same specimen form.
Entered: {"value": 111, "unit": "bpm"}
